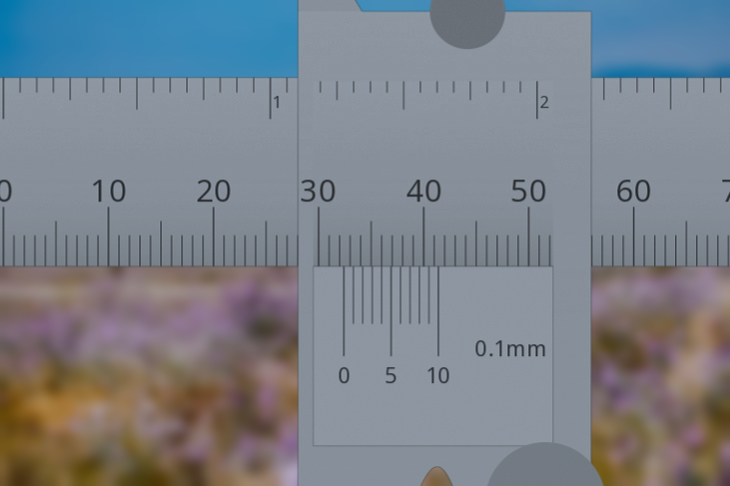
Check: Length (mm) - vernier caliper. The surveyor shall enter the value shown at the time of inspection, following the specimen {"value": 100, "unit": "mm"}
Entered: {"value": 32.4, "unit": "mm"}
